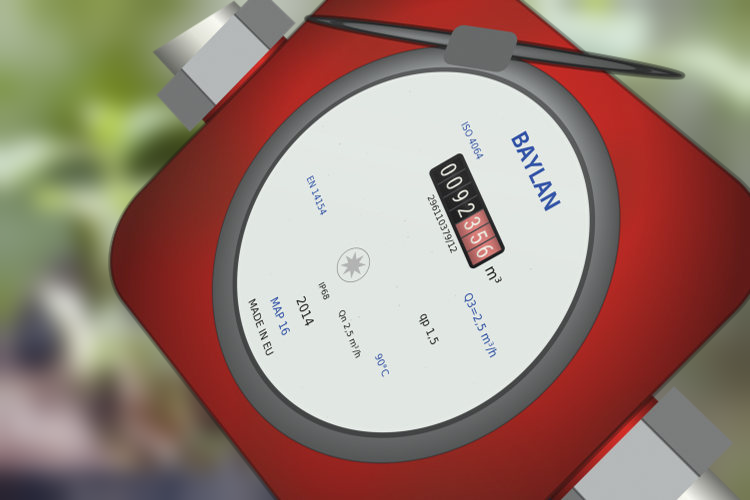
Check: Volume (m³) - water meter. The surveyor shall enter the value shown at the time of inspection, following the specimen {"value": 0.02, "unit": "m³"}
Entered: {"value": 92.356, "unit": "m³"}
